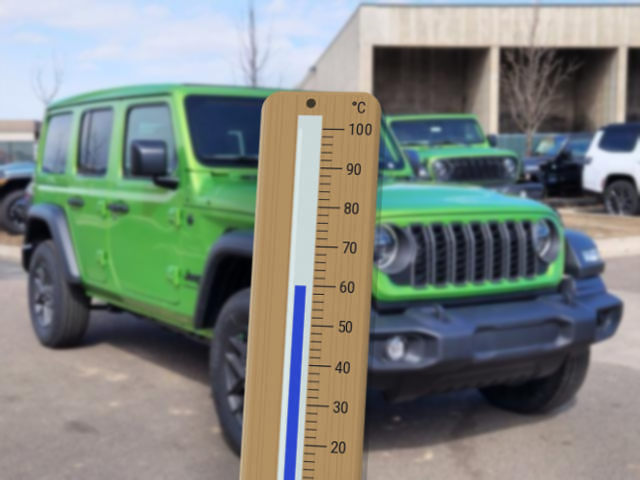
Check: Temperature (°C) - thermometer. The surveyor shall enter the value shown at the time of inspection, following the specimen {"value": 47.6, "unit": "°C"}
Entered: {"value": 60, "unit": "°C"}
